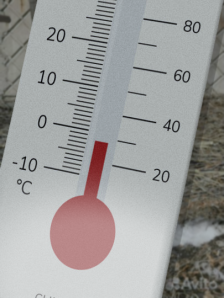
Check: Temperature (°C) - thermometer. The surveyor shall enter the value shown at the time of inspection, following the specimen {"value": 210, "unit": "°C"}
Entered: {"value": -2, "unit": "°C"}
